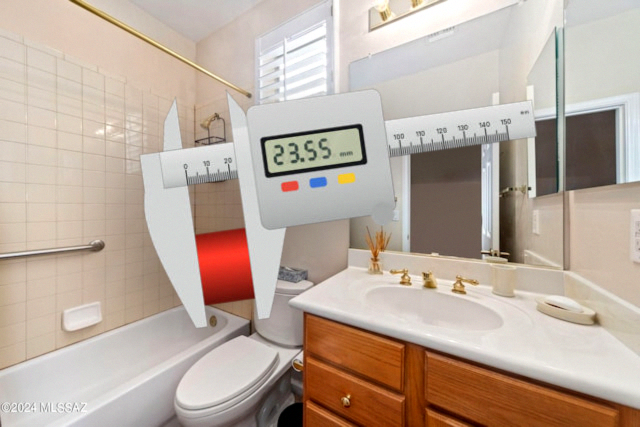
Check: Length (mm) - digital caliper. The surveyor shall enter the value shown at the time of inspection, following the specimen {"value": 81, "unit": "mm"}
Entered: {"value": 23.55, "unit": "mm"}
